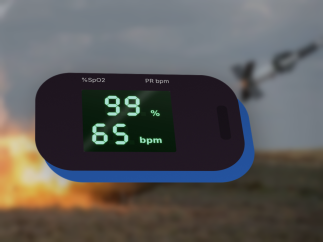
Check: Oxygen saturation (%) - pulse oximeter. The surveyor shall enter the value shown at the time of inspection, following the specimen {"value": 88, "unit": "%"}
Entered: {"value": 99, "unit": "%"}
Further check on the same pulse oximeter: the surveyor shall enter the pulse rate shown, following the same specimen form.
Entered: {"value": 65, "unit": "bpm"}
